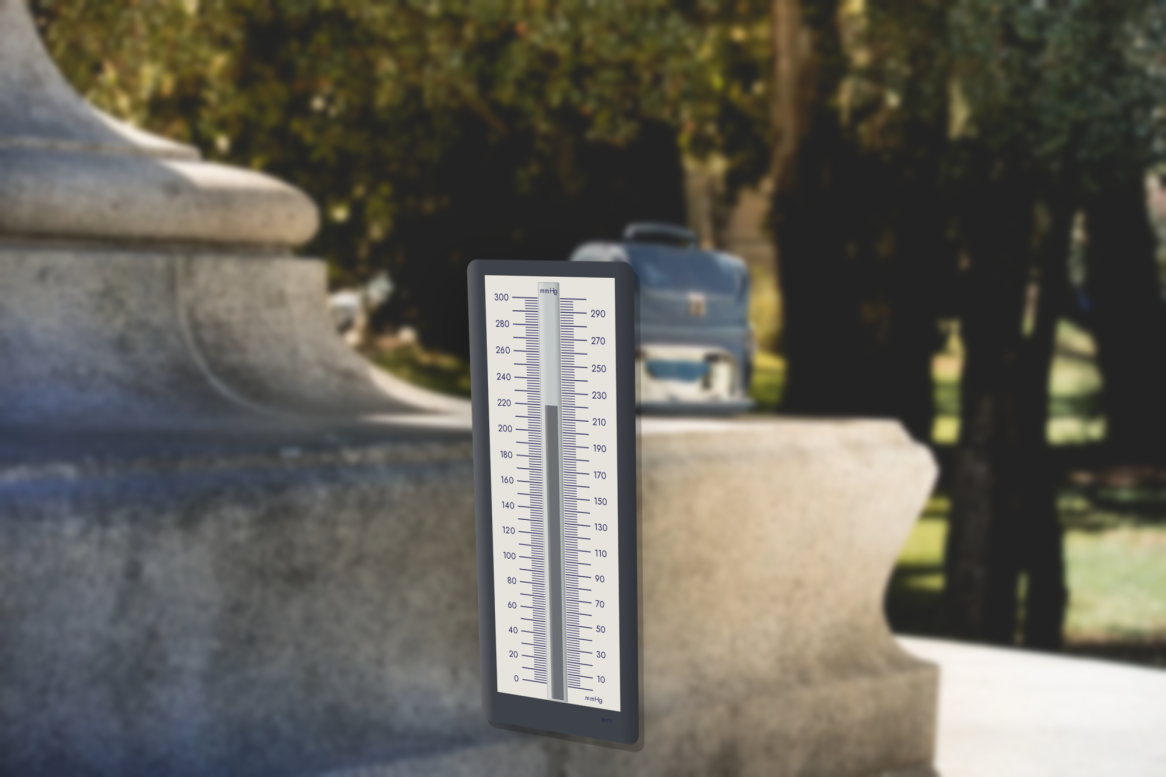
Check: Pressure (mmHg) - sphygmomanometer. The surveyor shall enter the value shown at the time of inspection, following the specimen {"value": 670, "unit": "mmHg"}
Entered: {"value": 220, "unit": "mmHg"}
